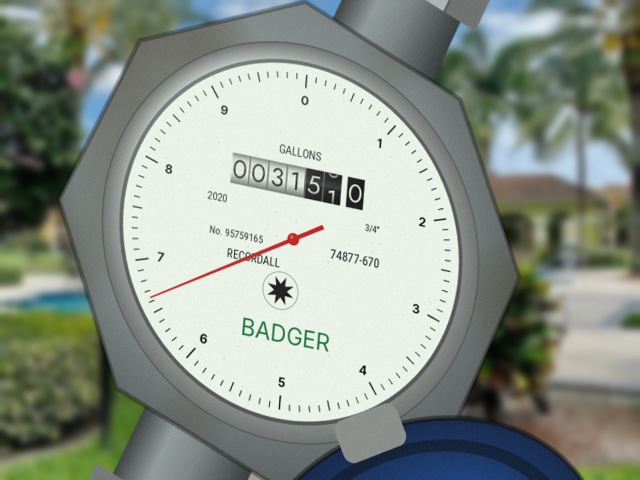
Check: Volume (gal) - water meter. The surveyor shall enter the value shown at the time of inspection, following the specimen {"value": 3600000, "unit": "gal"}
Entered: {"value": 31506.6, "unit": "gal"}
